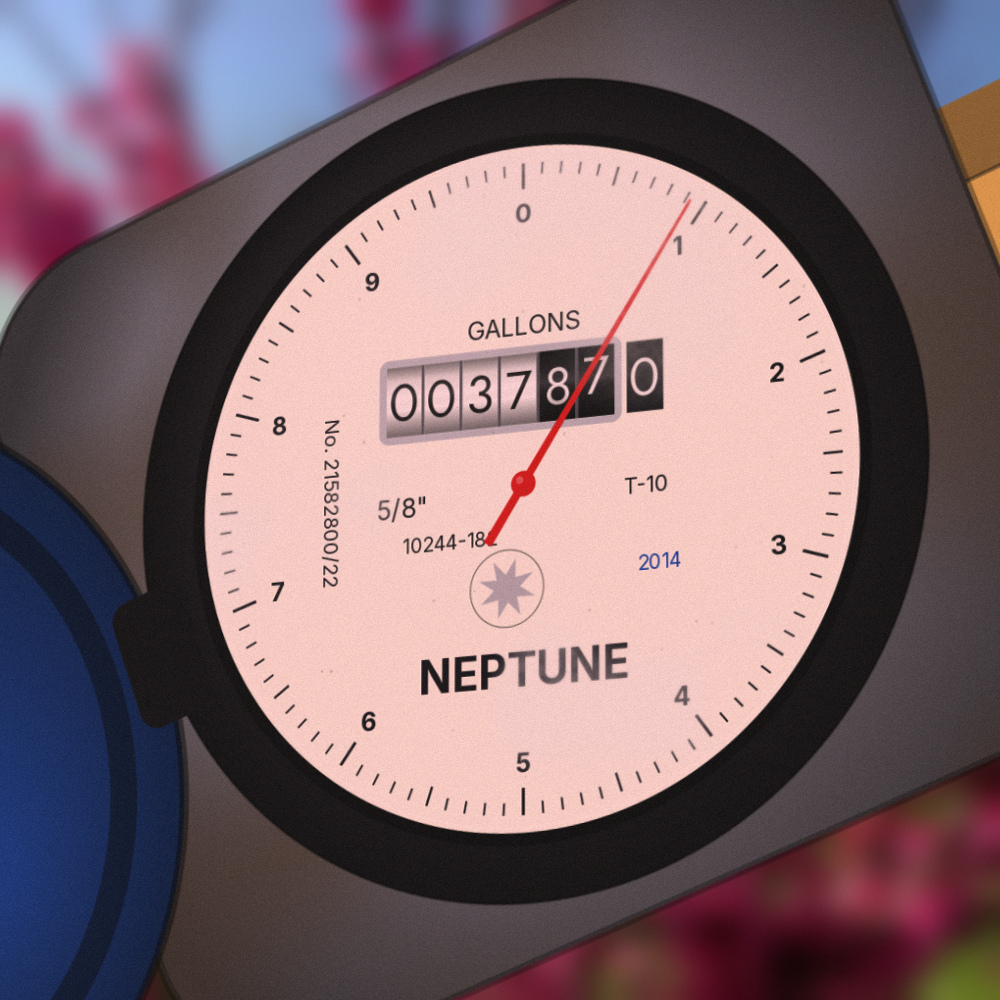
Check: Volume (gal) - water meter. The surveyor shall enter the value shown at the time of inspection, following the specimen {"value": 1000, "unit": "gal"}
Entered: {"value": 37870.9, "unit": "gal"}
